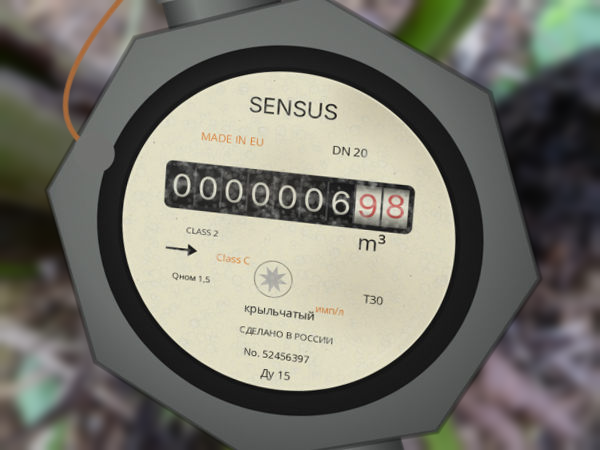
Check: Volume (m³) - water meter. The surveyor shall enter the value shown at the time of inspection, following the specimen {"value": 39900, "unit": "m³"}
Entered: {"value": 6.98, "unit": "m³"}
